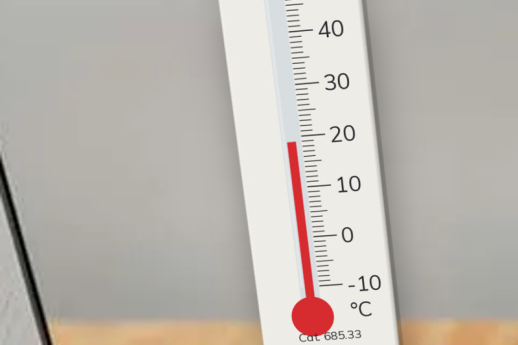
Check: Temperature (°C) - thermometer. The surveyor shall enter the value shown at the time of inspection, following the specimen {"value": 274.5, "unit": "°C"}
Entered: {"value": 19, "unit": "°C"}
